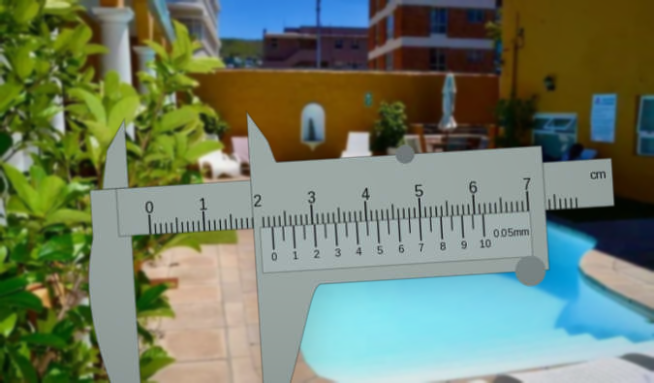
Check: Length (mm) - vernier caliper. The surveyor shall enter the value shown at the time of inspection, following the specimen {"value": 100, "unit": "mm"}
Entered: {"value": 22.6, "unit": "mm"}
